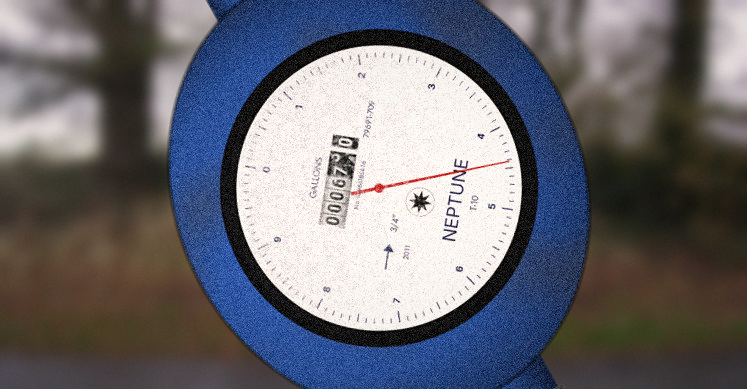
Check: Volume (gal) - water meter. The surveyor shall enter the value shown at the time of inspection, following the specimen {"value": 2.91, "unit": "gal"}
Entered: {"value": 6734.4, "unit": "gal"}
